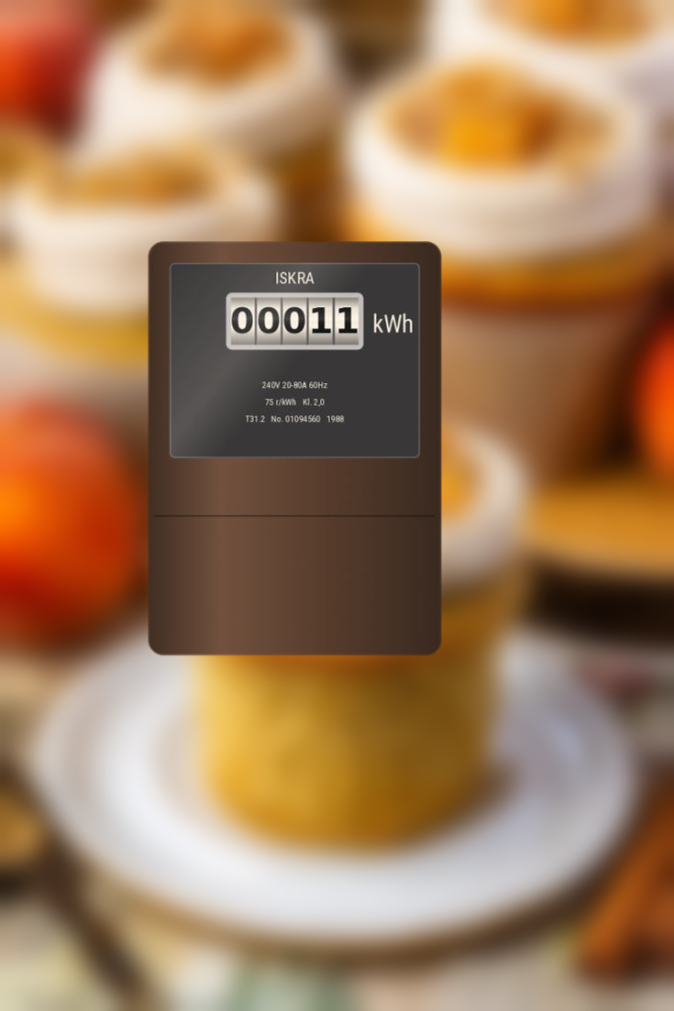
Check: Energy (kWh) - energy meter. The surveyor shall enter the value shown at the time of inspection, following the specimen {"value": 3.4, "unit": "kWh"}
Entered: {"value": 11, "unit": "kWh"}
